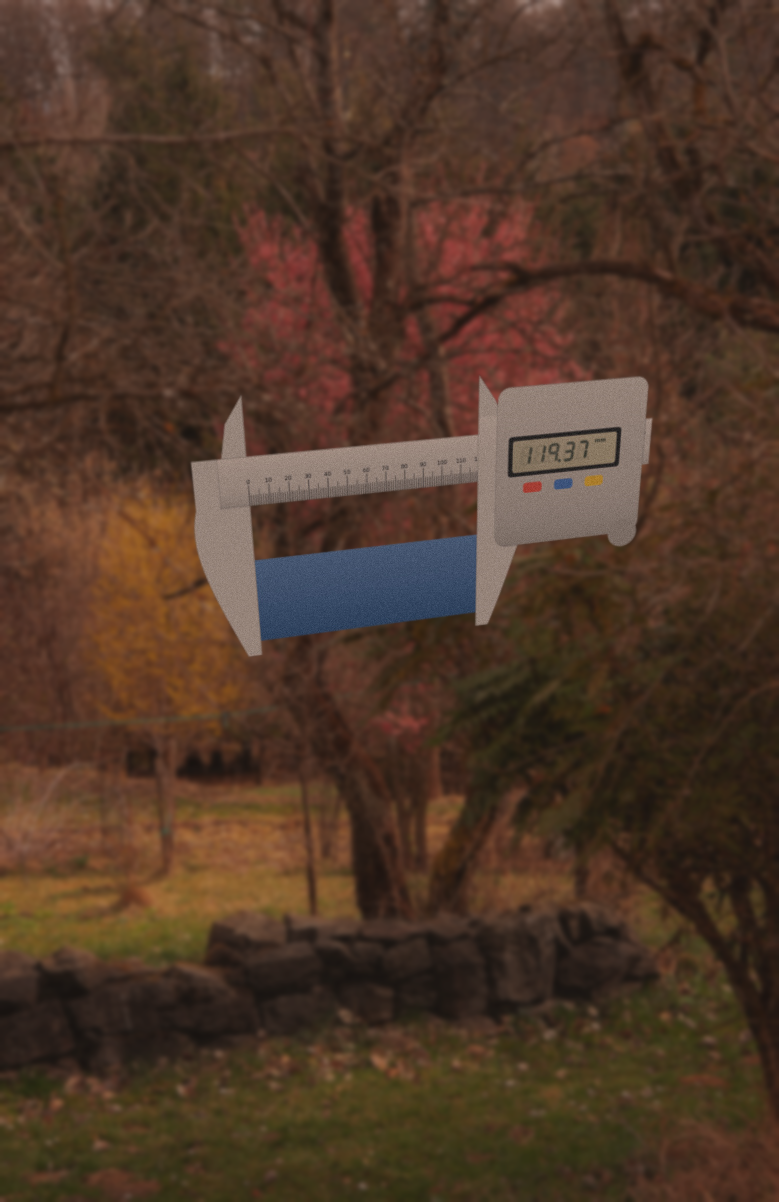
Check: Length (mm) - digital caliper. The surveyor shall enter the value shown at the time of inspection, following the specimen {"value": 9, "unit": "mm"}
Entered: {"value": 119.37, "unit": "mm"}
